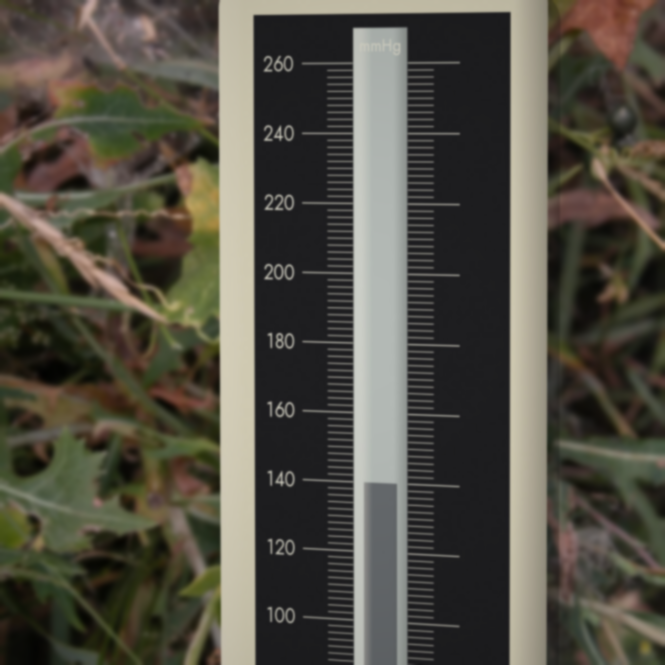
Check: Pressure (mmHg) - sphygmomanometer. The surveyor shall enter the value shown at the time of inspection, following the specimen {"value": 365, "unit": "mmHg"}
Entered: {"value": 140, "unit": "mmHg"}
